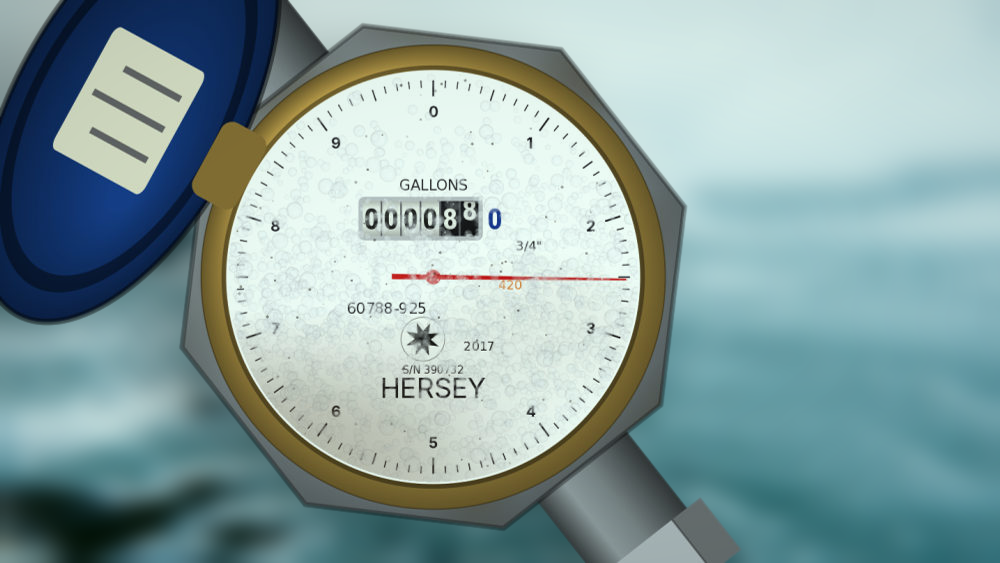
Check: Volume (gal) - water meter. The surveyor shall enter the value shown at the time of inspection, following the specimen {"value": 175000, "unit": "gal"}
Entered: {"value": 882.5, "unit": "gal"}
